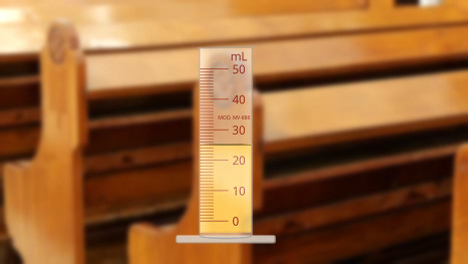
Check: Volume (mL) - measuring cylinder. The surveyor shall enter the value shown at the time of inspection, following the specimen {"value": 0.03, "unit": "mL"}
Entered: {"value": 25, "unit": "mL"}
